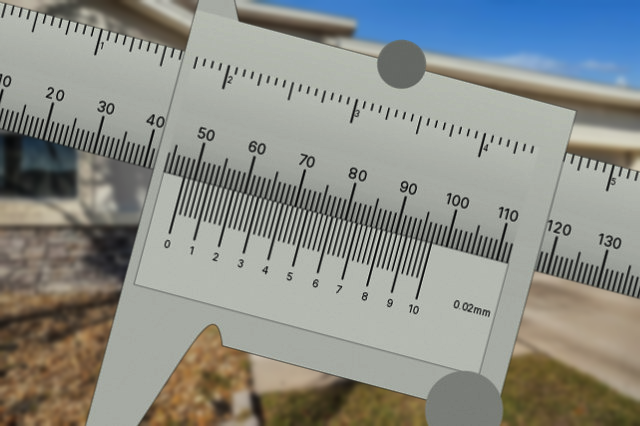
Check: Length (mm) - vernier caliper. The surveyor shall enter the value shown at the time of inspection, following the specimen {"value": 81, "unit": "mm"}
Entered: {"value": 48.0, "unit": "mm"}
